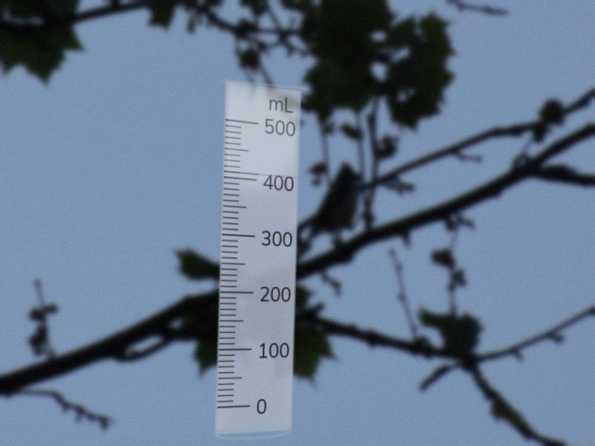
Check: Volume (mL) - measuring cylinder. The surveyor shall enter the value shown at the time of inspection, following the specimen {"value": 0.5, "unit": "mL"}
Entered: {"value": 410, "unit": "mL"}
